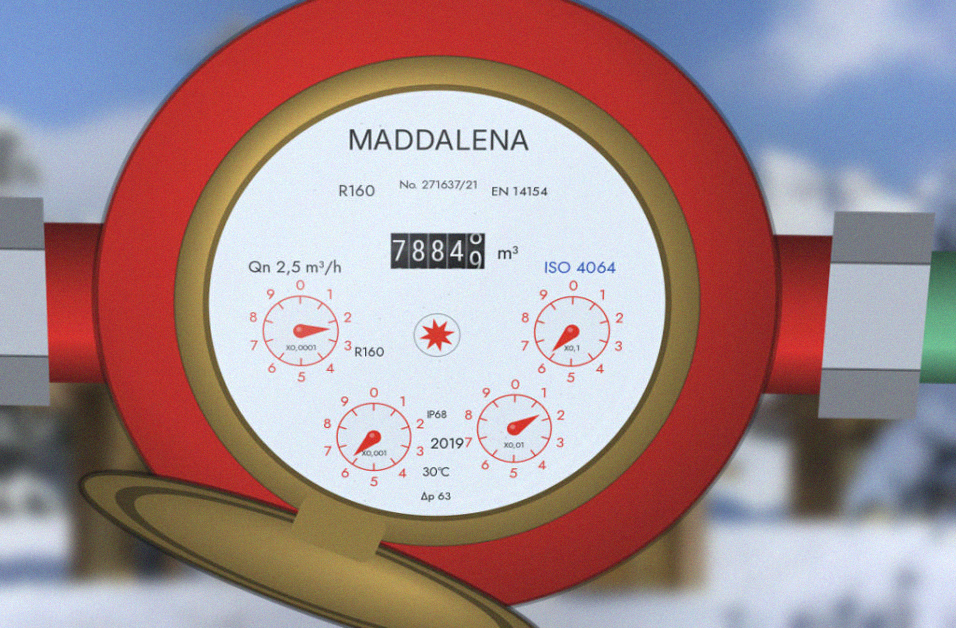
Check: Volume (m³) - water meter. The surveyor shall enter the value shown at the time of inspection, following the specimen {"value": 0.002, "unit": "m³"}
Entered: {"value": 78848.6162, "unit": "m³"}
